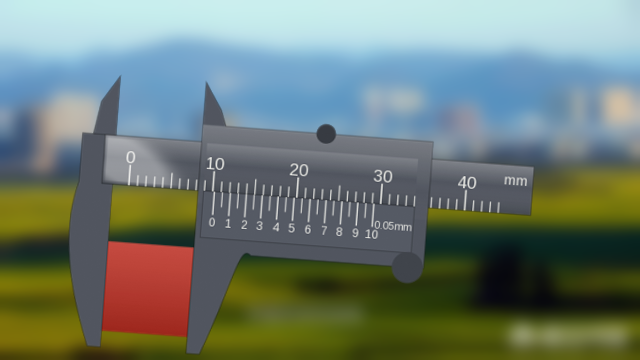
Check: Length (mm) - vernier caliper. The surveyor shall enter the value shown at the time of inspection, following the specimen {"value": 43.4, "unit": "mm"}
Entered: {"value": 10.2, "unit": "mm"}
